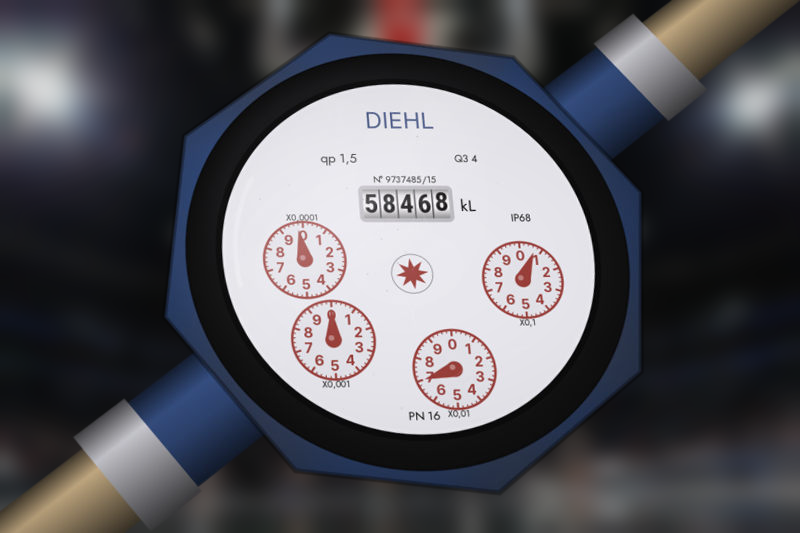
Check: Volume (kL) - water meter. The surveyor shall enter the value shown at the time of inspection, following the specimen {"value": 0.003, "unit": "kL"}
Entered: {"value": 58468.0699, "unit": "kL"}
